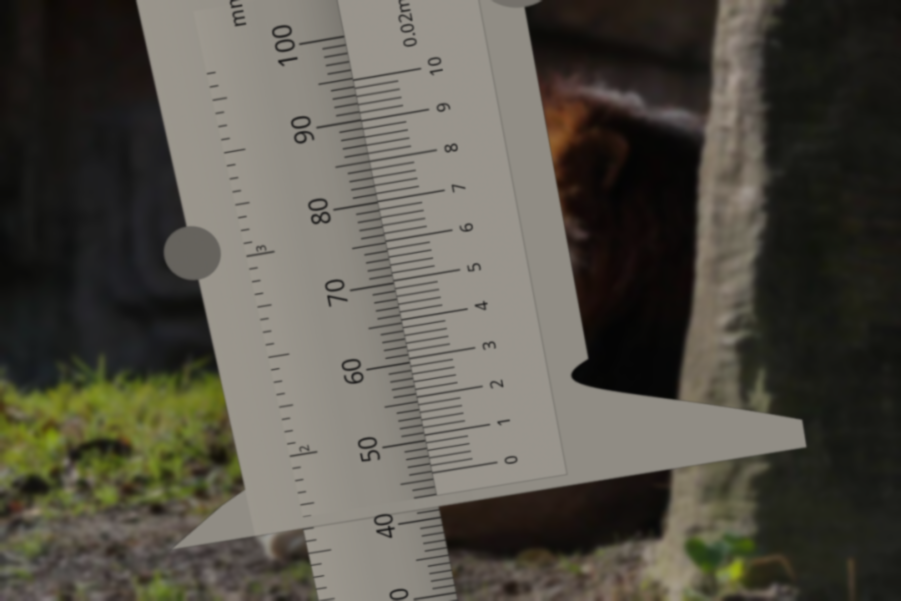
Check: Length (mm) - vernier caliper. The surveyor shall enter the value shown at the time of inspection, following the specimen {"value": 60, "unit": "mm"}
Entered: {"value": 45.8, "unit": "mm"}
